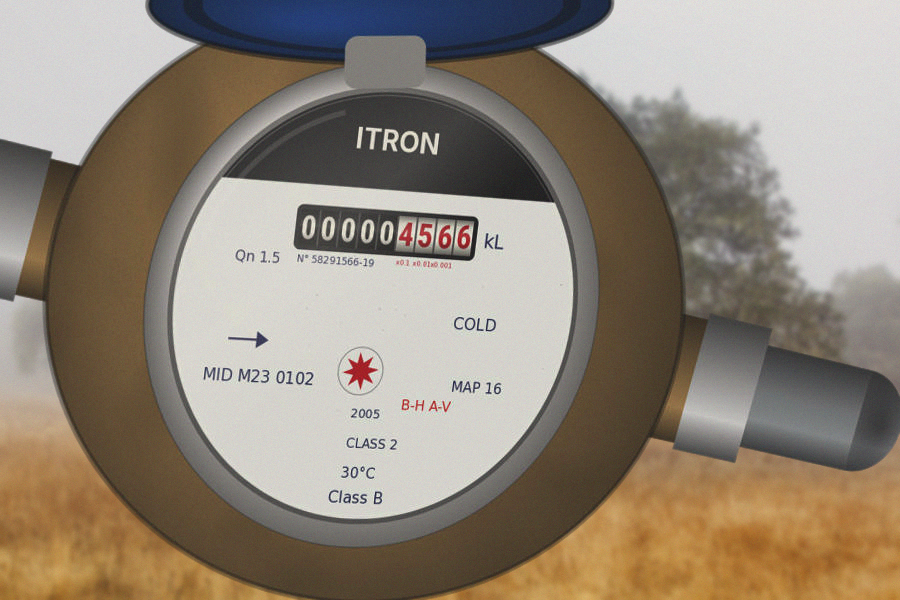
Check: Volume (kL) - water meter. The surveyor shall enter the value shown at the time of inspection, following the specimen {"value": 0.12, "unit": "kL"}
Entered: {"value": 0.4566, "unit": "kL"}
